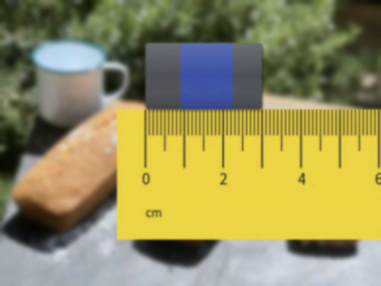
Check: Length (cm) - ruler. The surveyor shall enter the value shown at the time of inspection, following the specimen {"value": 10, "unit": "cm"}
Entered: {"value": 3, "unit": "cm"}
